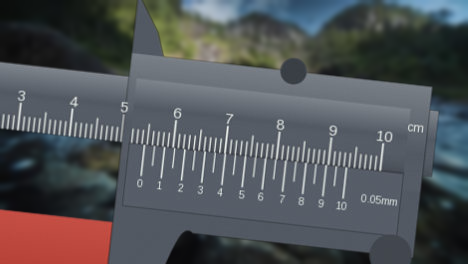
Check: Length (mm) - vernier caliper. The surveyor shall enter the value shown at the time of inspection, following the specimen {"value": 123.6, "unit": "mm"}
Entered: {"value": 54.5, "unit": "mm"}
